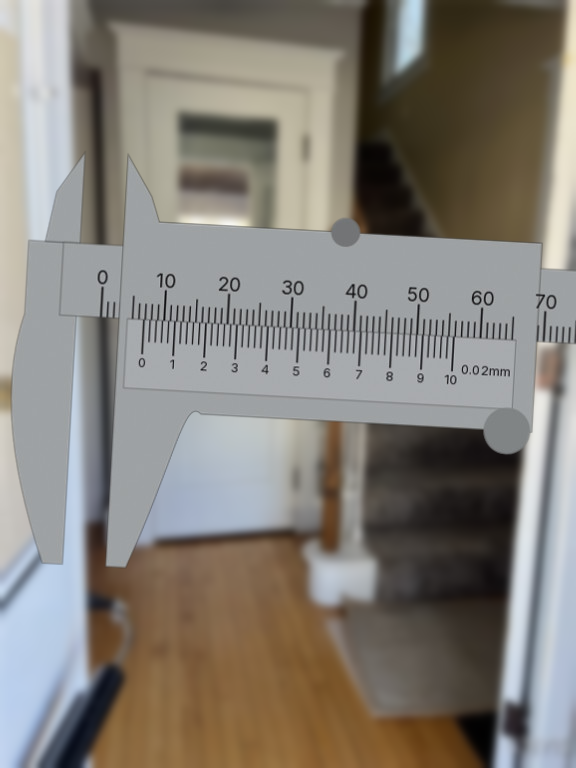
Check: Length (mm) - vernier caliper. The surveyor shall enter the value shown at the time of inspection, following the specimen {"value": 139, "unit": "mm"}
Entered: {"value": 6.8, "unit": "mm"}
